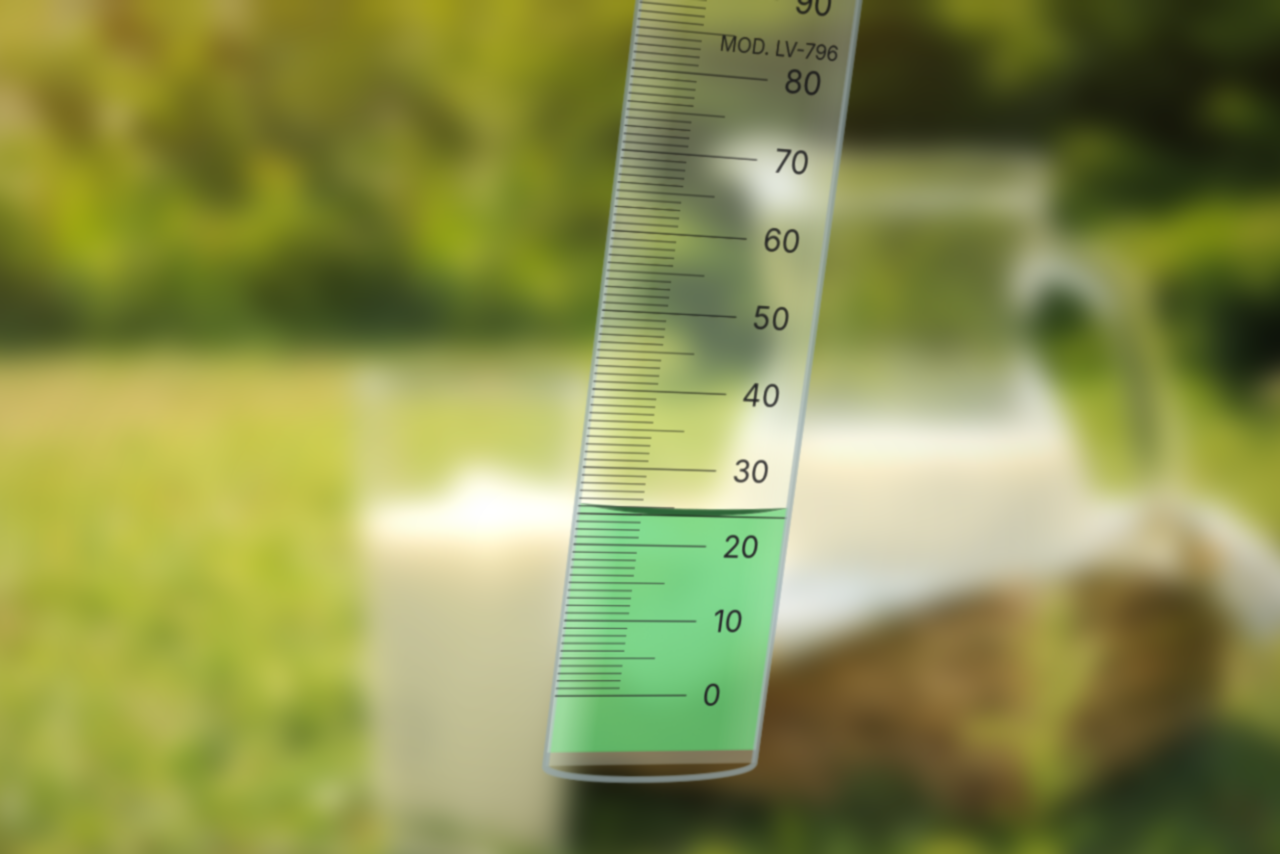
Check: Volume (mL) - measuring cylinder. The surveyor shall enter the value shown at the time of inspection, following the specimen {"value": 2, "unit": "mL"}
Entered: {"value": 24, "unit": "mL"}
